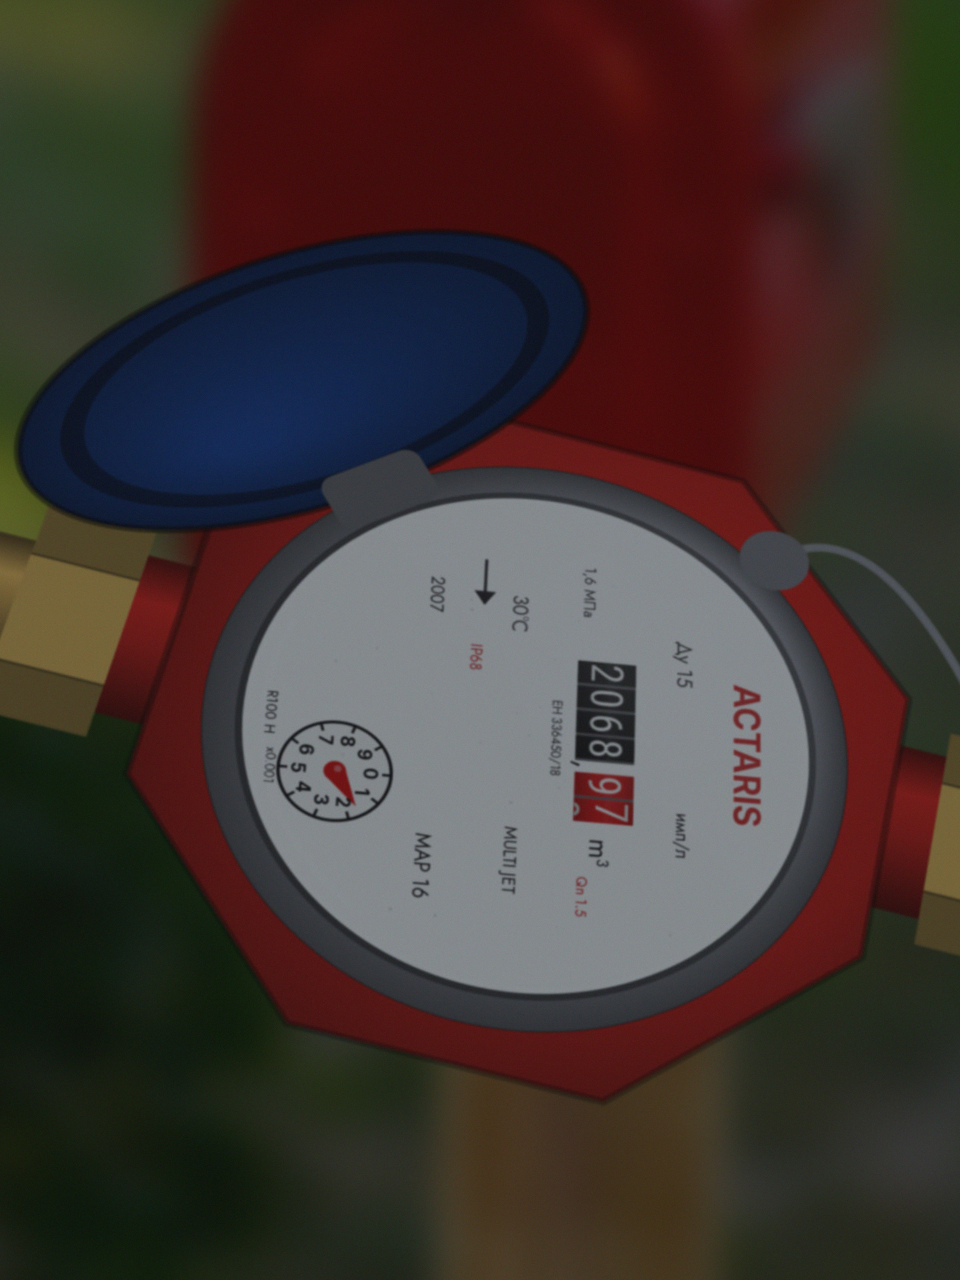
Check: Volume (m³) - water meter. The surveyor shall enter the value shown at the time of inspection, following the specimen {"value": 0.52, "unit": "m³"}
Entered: {"value": 2068.971, "unit": "m³"}
